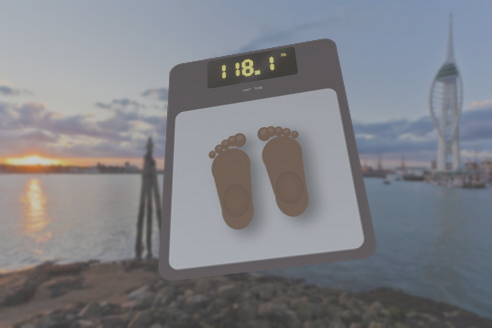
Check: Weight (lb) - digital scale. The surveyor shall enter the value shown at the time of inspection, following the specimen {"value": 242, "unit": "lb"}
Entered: {"value": 118.1, "unit": "lb"}
